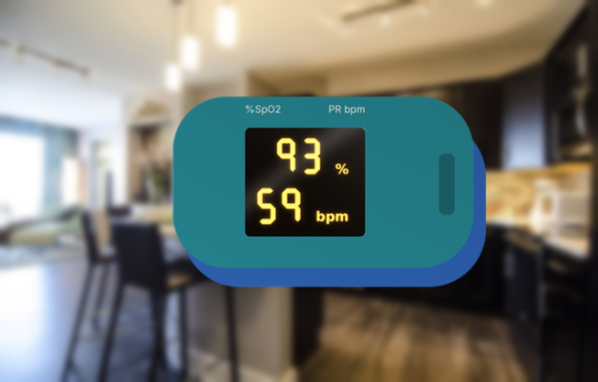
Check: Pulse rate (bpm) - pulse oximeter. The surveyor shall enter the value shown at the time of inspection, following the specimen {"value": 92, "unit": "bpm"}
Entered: {"value": 59, "unit": "bpm"}
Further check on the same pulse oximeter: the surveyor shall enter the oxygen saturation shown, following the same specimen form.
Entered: {"value": 93, "unit": "%"}
